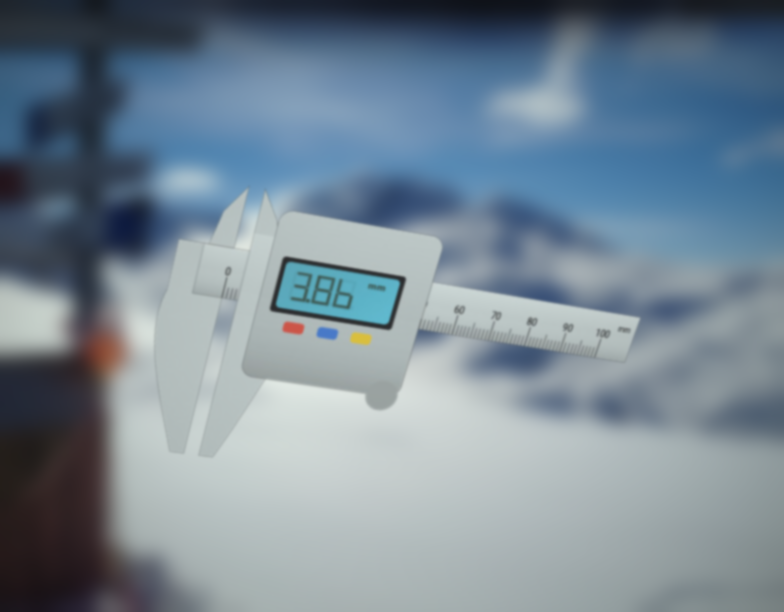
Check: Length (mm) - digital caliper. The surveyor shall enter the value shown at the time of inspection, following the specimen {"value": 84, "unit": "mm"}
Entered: {"value": 3.86, "unit": "mm"}
